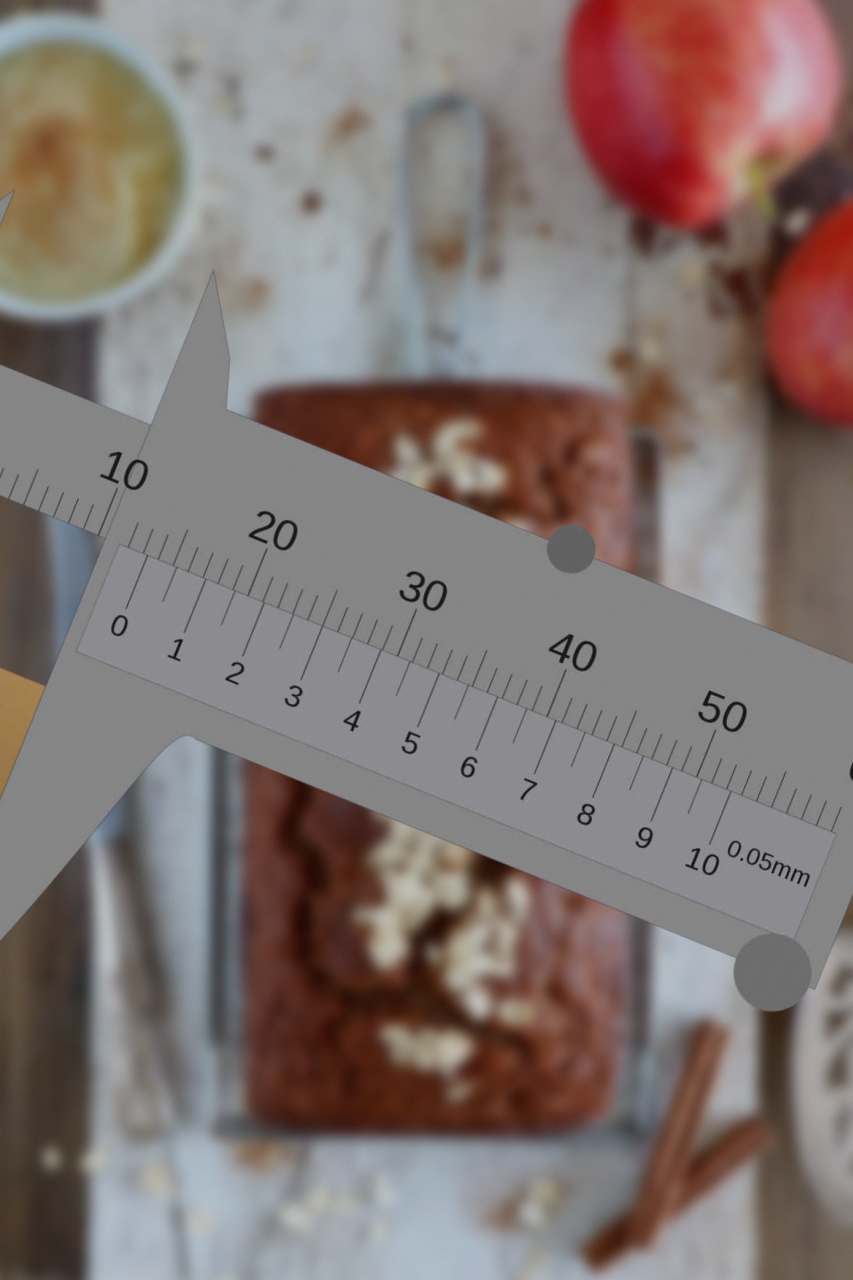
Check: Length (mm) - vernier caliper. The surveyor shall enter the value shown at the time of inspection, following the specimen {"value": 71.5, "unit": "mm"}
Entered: {"value": 13.3, "unit": "mm"}
